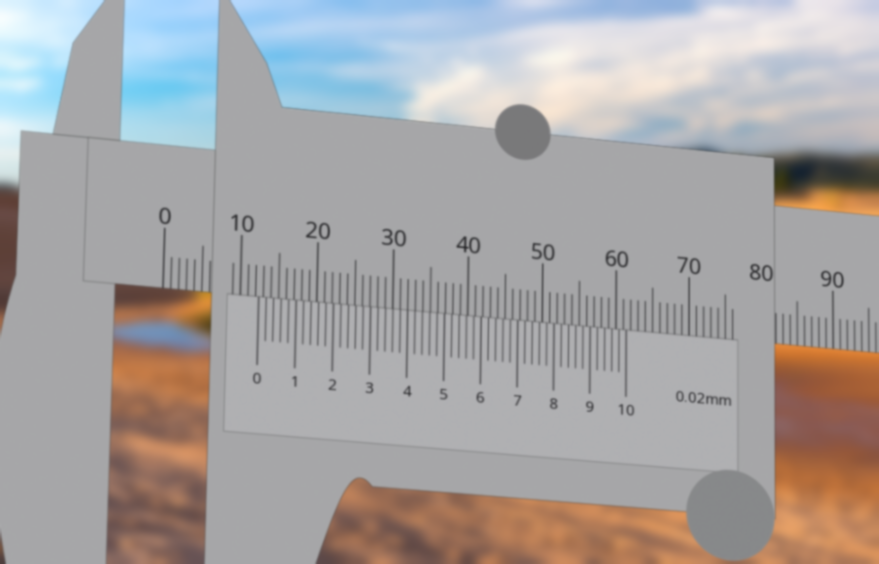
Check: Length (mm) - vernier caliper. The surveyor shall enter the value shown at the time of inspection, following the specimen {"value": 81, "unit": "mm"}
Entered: {"value": 12.4, "unit": "mm"}
